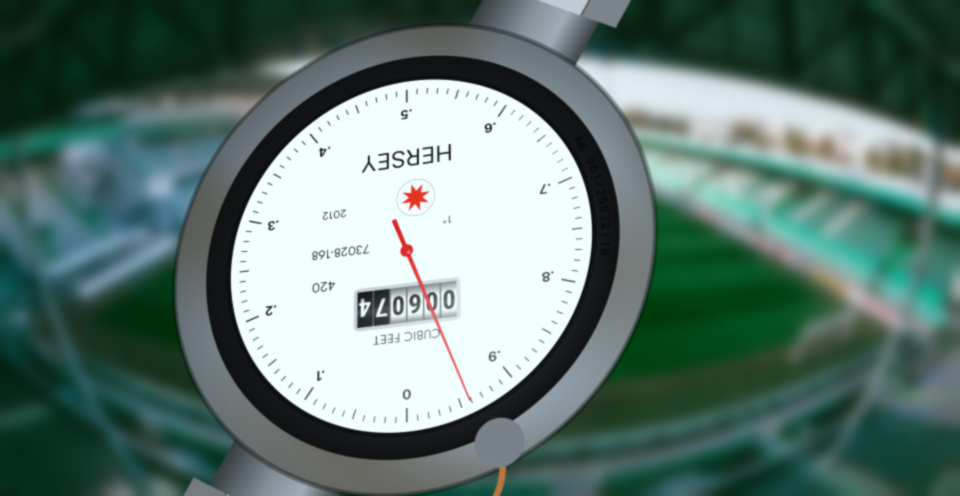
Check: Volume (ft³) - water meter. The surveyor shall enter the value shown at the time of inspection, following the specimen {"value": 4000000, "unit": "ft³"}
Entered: {"value": 6073.94, "unit": "ft³"}
